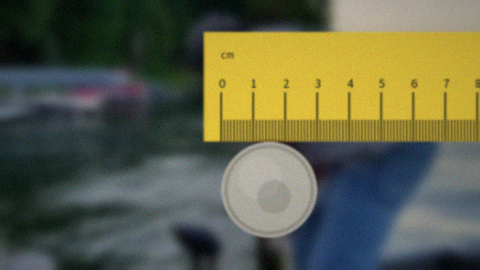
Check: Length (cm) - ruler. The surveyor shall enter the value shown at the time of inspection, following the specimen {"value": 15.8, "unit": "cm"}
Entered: {"value": 3, "unit": "cm"}
